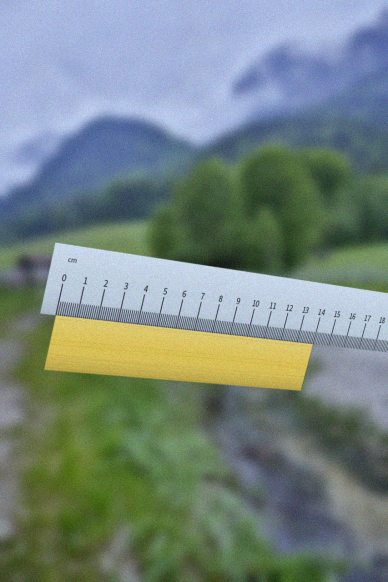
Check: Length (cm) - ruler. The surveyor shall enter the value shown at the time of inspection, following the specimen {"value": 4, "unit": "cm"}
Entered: {"value": 14, "unit": "cm"}
